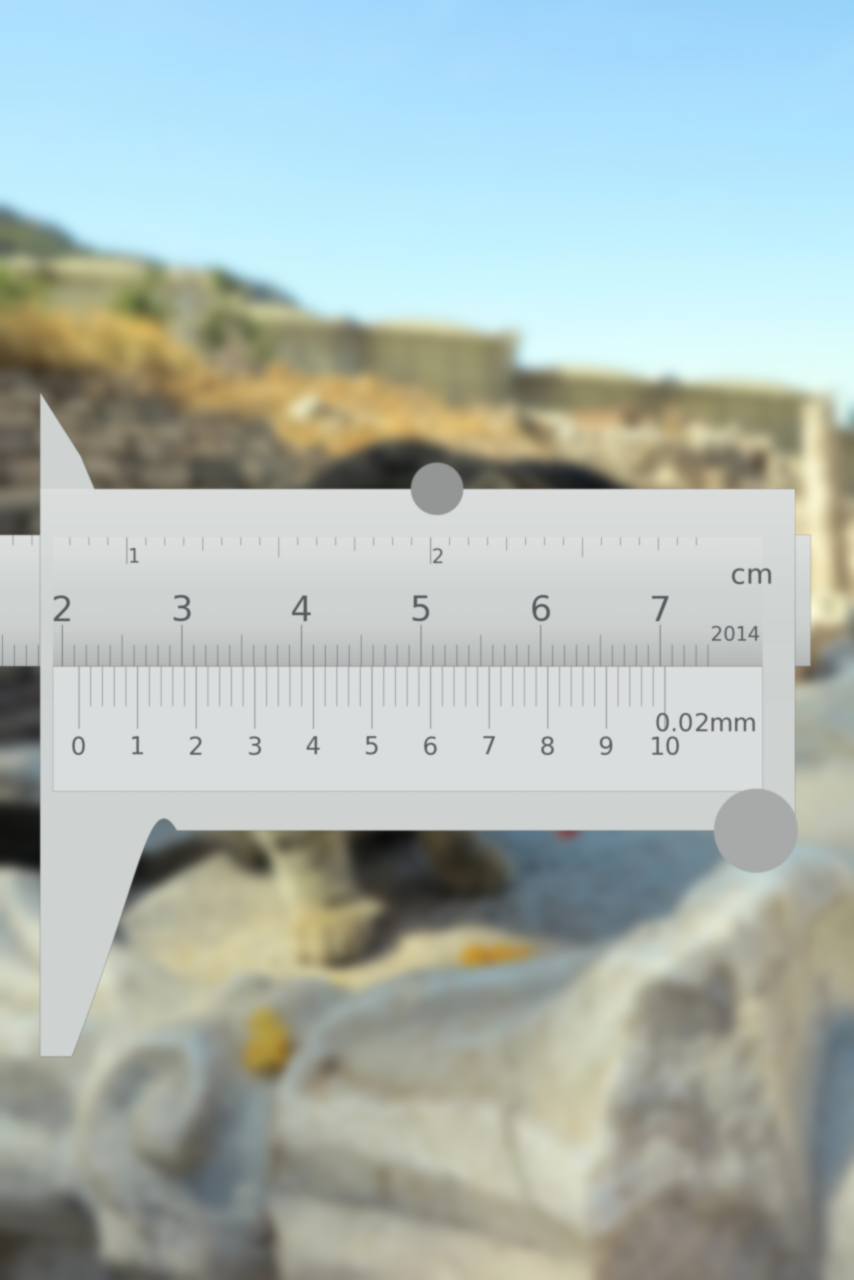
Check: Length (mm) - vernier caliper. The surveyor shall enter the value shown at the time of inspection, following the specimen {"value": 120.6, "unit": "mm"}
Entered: {"value": 21.4, "unit": "mm"}
